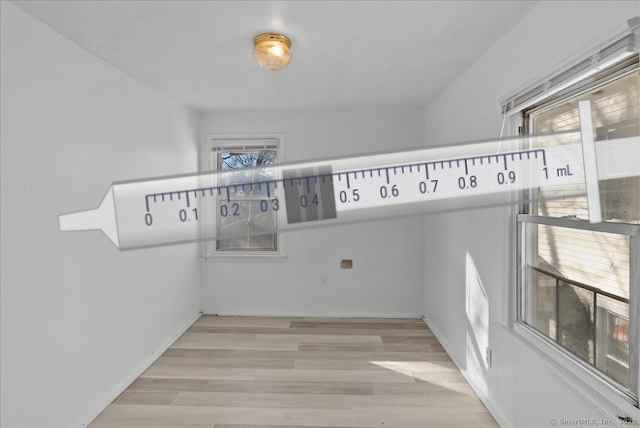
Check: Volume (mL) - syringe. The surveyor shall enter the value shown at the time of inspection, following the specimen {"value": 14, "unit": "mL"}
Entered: {"value": 0.34, "unit": "mL"}
